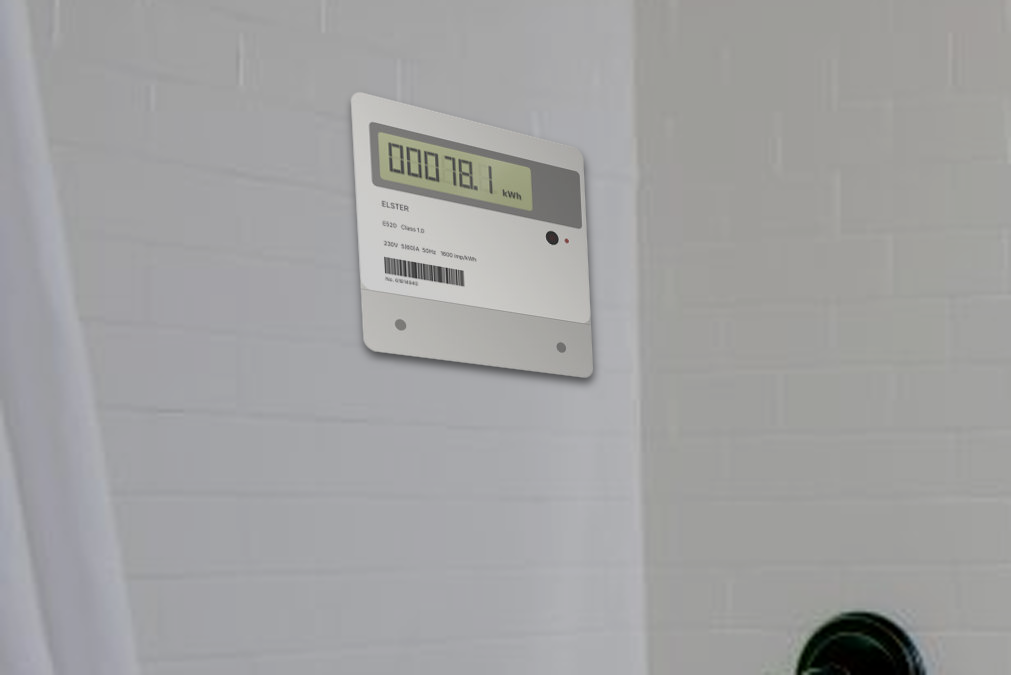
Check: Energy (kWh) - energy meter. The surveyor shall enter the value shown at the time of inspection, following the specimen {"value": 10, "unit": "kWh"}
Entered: {"value": 78.1, "unit": "kWh"}
